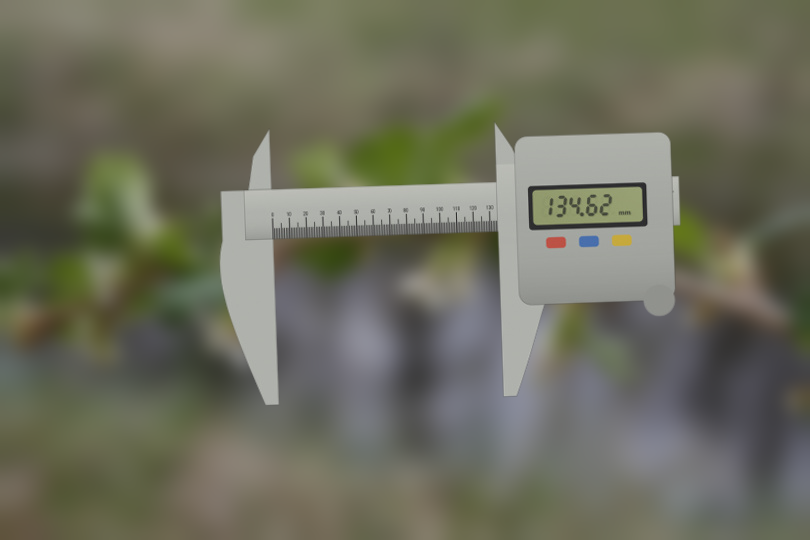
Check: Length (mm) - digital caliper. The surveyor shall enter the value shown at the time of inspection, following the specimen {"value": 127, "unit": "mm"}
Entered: {"value": 134.62, "unit": "mm"}
